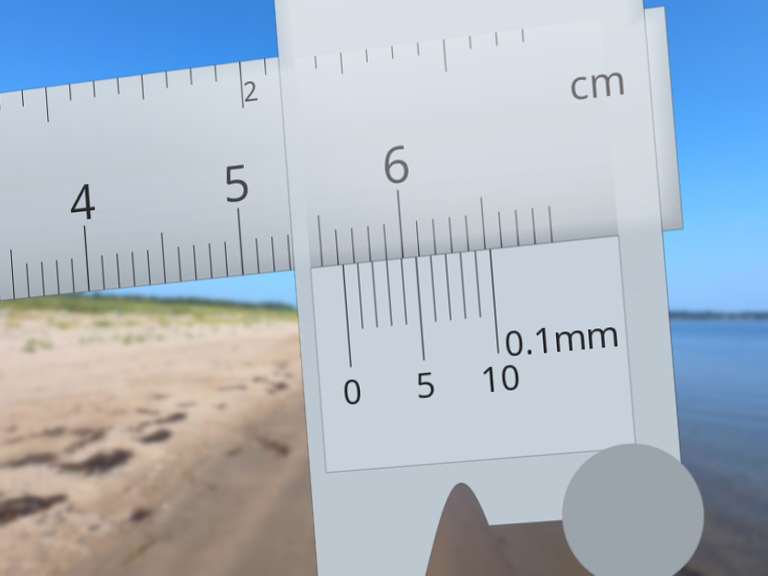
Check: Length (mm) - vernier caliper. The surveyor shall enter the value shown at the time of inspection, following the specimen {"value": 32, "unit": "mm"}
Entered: {"value": 56.3, "unit": "mm"}
